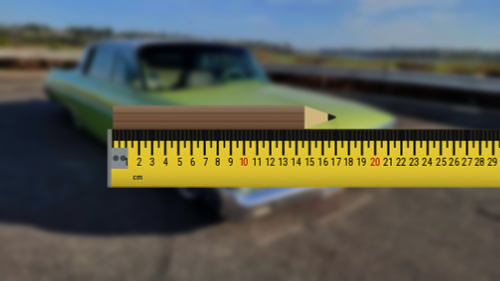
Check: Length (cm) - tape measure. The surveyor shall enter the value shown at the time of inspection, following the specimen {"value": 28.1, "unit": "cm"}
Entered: {"value": 17, "unit": "cm"}
